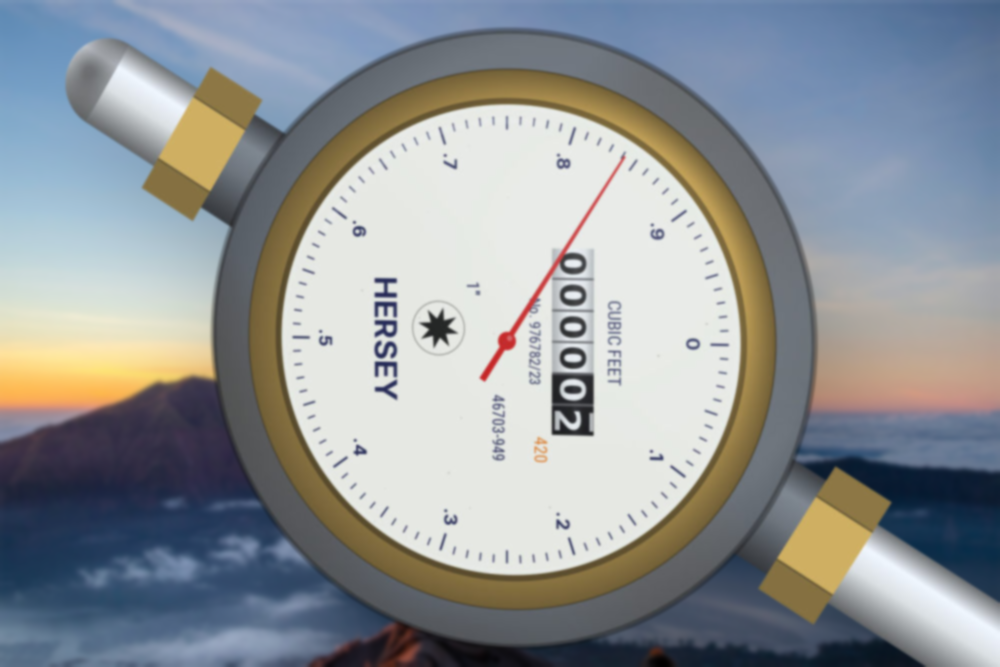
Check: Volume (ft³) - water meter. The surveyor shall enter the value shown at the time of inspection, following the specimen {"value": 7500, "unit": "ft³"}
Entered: {"value": 1.84, "unit": "ft³"}
